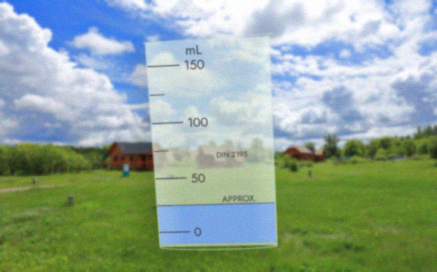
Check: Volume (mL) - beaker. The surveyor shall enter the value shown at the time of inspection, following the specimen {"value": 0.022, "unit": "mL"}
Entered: {"value": 25, "unit": "mL"}
